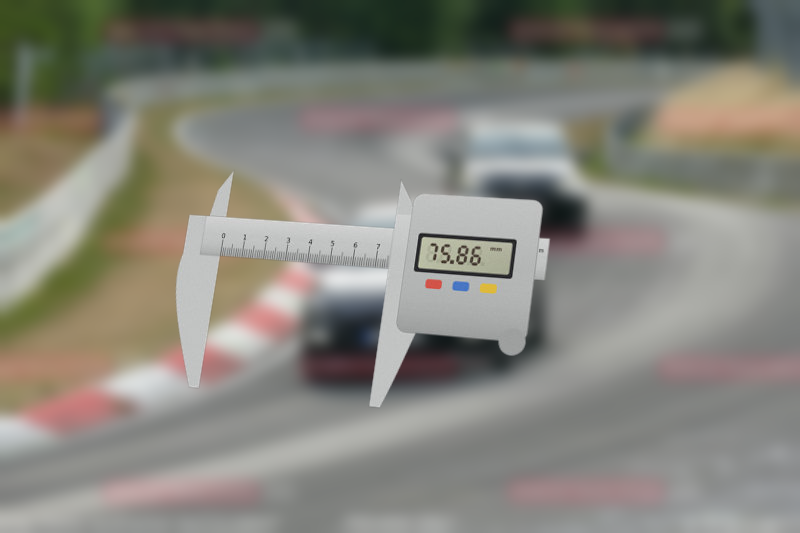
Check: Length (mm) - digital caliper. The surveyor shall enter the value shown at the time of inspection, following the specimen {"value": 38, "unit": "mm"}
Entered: {"value": 75.86, "unit": "mm"}
